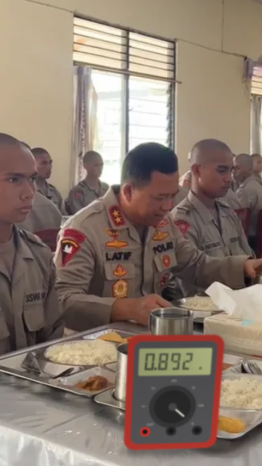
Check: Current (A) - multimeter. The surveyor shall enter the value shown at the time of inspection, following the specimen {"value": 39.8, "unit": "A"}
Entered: {"value": 0.892, "unit": "A"}
